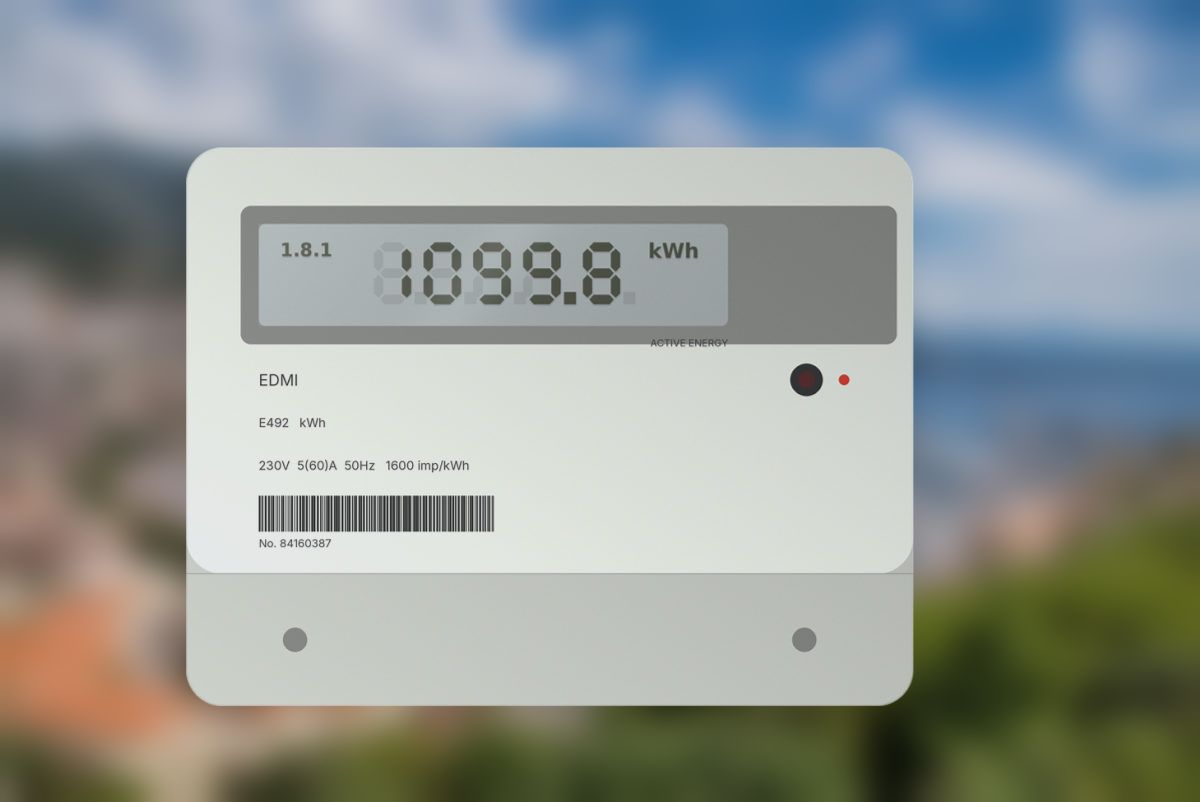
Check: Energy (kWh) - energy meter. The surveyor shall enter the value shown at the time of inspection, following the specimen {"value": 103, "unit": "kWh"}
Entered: {"value": 1099.8, "unit": "kWh"}
